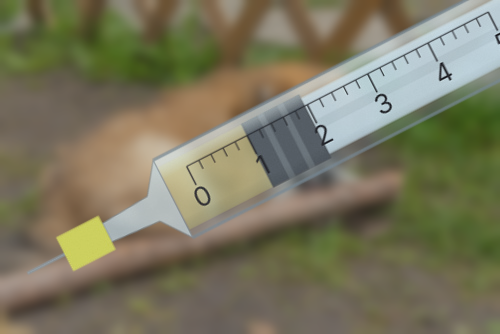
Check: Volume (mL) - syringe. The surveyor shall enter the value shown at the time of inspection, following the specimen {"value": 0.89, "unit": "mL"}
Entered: {"value": 1, "unit": "mL"}
